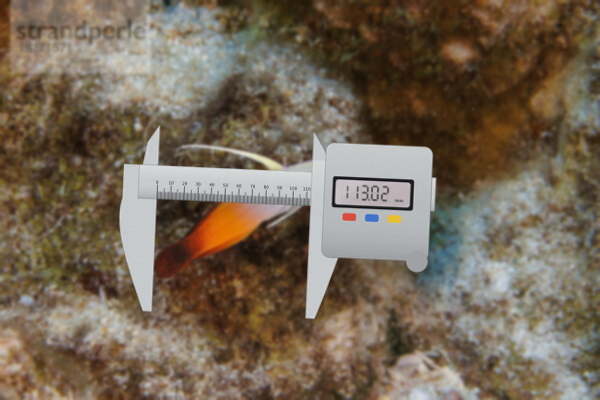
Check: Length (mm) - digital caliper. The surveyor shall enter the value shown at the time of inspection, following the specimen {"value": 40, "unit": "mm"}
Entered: {"value": 113.02, "unit": "mm"}
